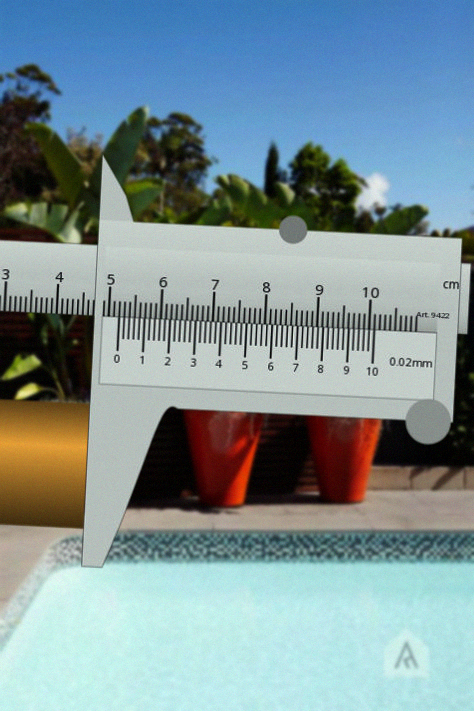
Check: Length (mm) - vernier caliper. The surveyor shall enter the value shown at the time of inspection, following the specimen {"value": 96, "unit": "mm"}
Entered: {"value": 52.0, "unit": "mm"}
